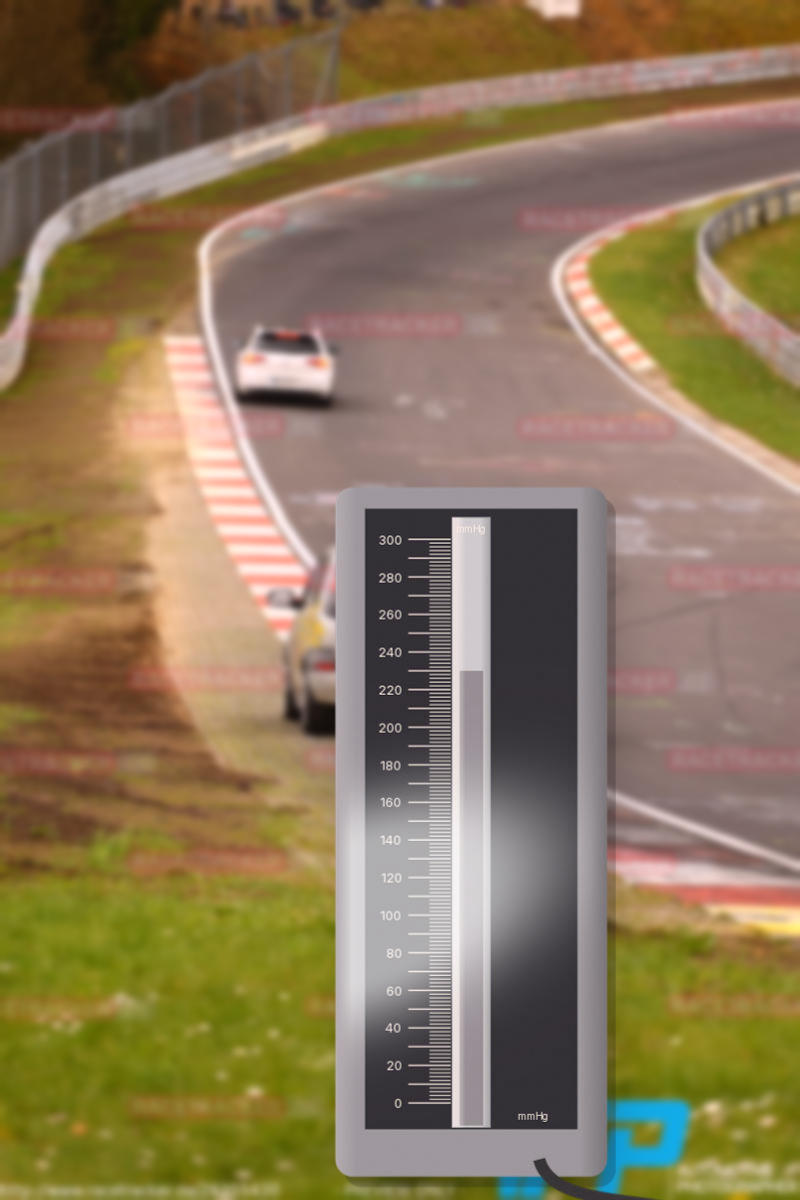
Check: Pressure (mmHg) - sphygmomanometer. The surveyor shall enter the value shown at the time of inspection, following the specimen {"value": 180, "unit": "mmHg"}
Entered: {"value": 230, "unit": "mmHg"}
